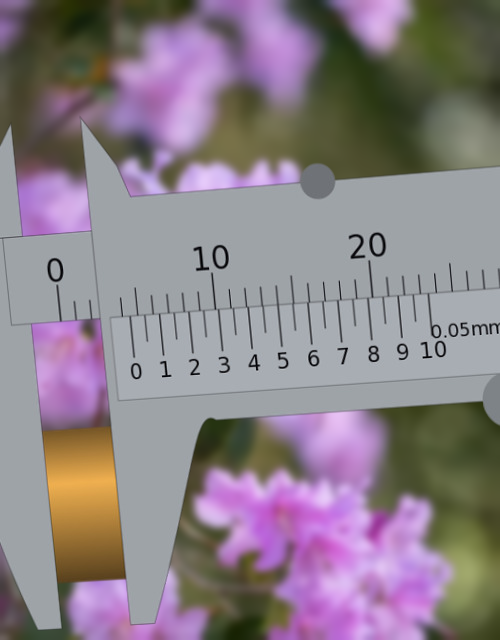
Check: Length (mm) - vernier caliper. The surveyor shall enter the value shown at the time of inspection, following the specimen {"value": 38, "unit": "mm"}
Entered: {"value": 4.5, "unit": "mm"}
